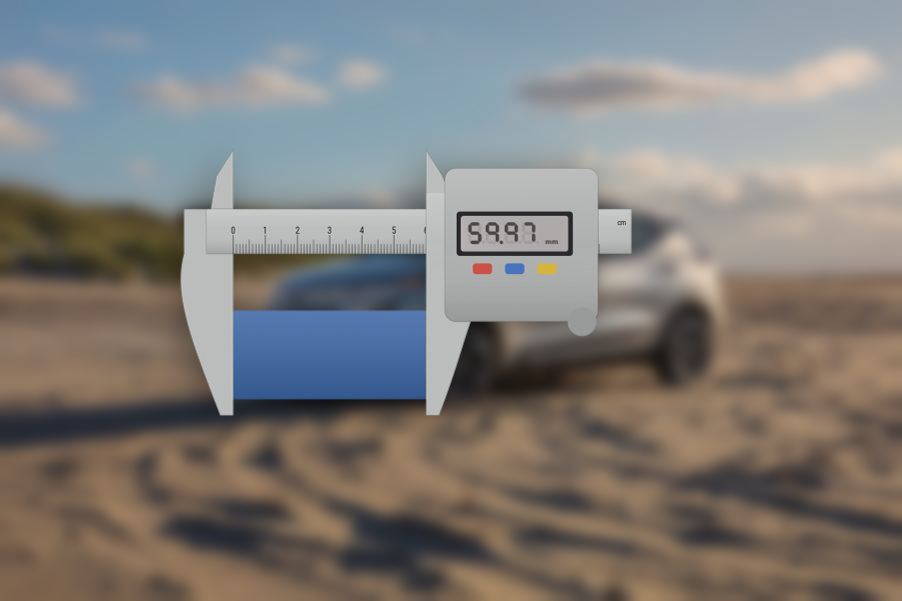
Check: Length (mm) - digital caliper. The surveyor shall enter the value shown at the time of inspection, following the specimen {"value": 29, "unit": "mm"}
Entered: {"value": 59.97, "unit": "mm"}
